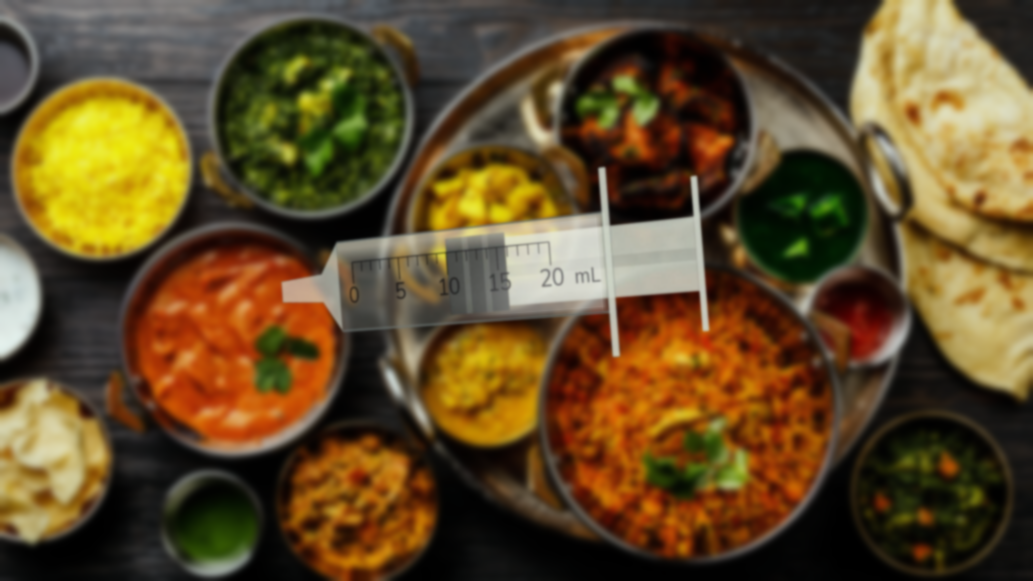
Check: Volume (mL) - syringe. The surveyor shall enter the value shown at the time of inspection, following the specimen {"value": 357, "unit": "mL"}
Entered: {"value": 10, "unit": "mL"}
